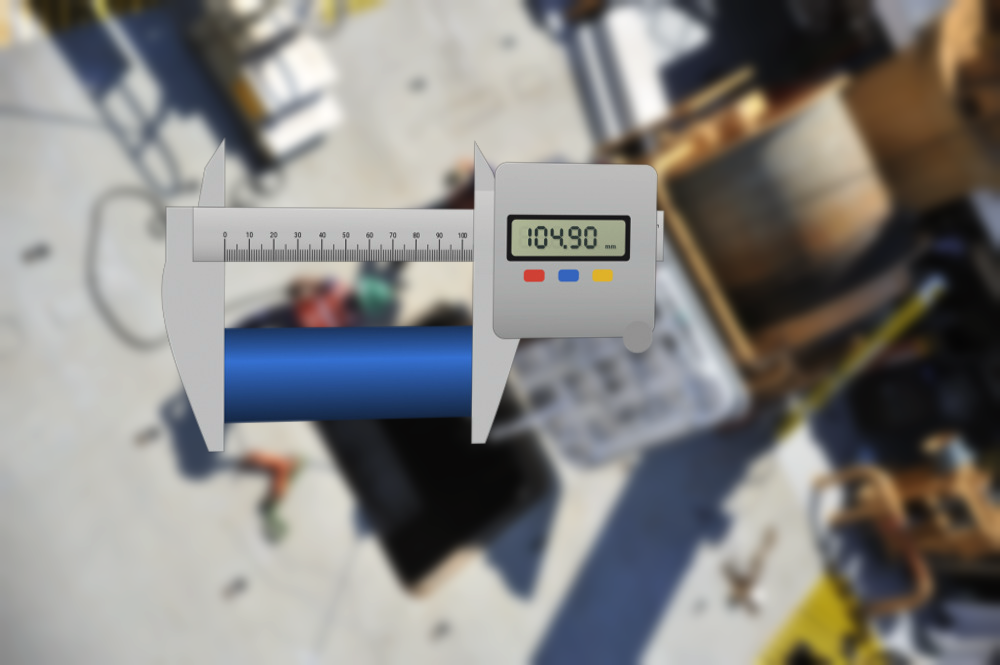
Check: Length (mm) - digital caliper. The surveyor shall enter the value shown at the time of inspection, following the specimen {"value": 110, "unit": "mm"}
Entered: {"value": 104.90, "unit": "mm"}
